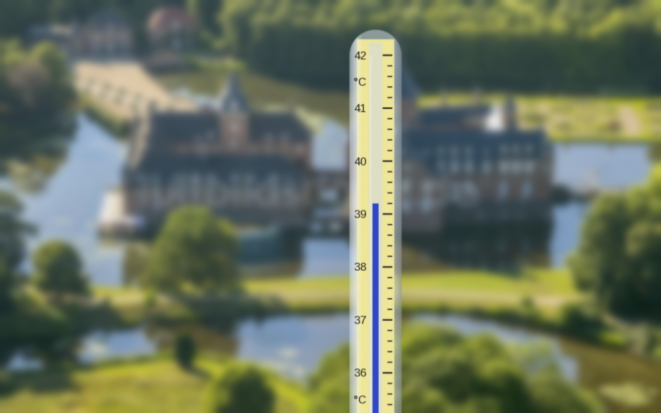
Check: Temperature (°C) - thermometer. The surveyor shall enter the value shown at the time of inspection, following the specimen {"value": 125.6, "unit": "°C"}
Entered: {"value": 39.2, "unit": "°C"}
